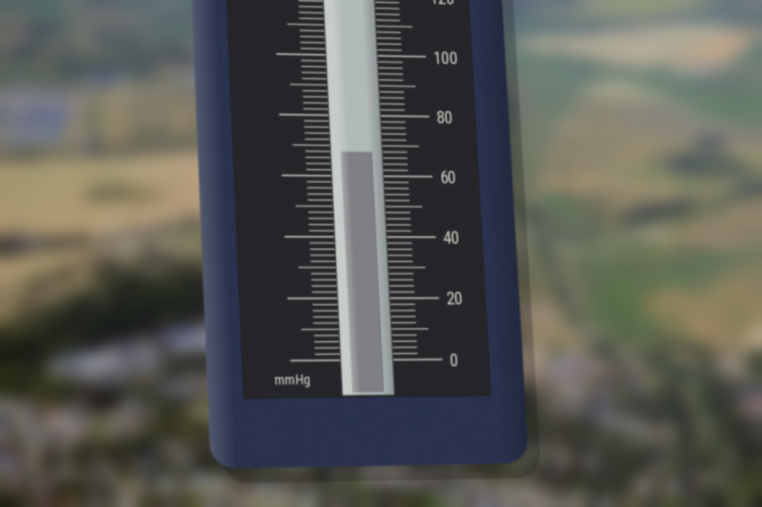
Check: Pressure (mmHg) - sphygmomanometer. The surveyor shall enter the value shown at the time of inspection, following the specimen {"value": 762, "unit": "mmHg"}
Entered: {"value": 68, "unit": "mmHg"}
